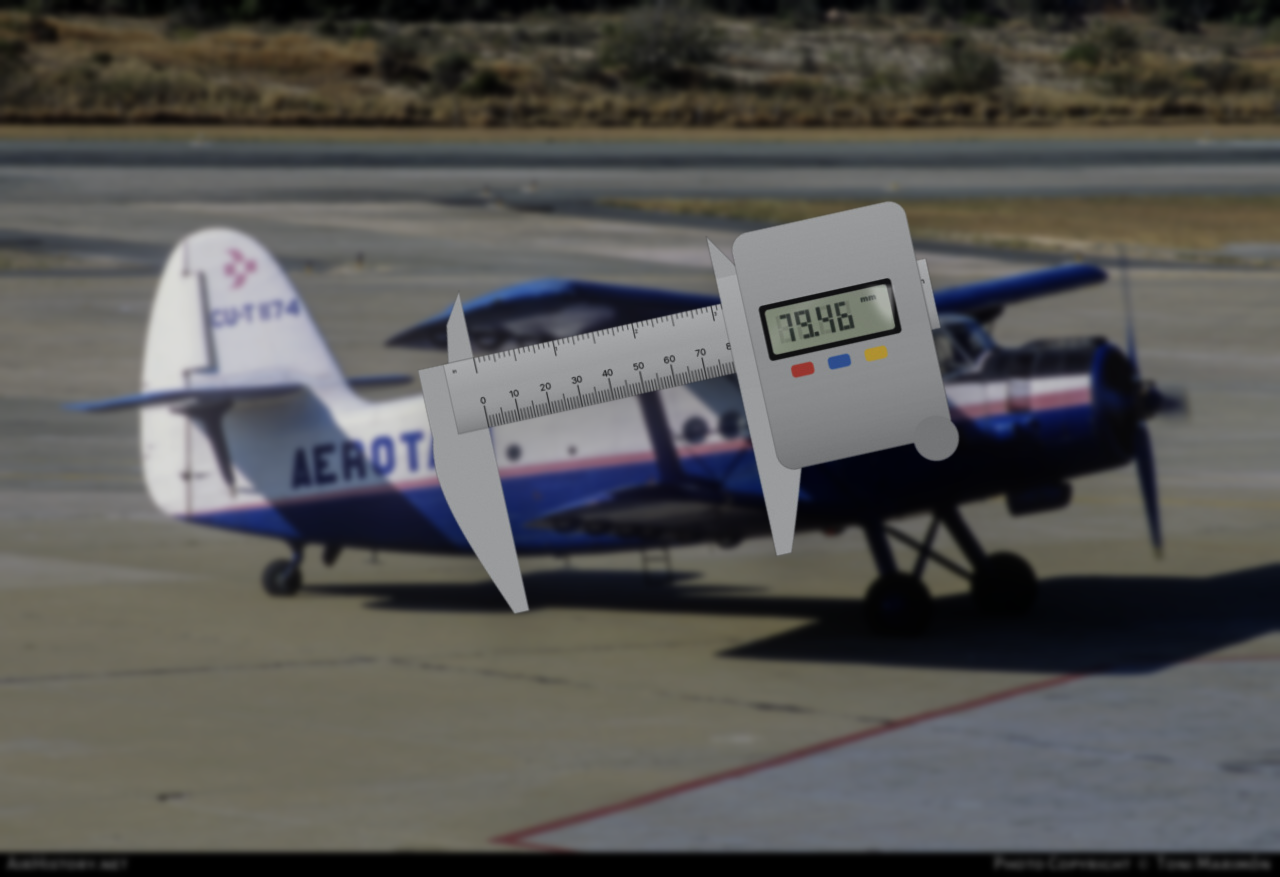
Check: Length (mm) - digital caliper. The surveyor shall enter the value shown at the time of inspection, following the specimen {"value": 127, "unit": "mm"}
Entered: {"value": 79.46, "unit": "mm"}
